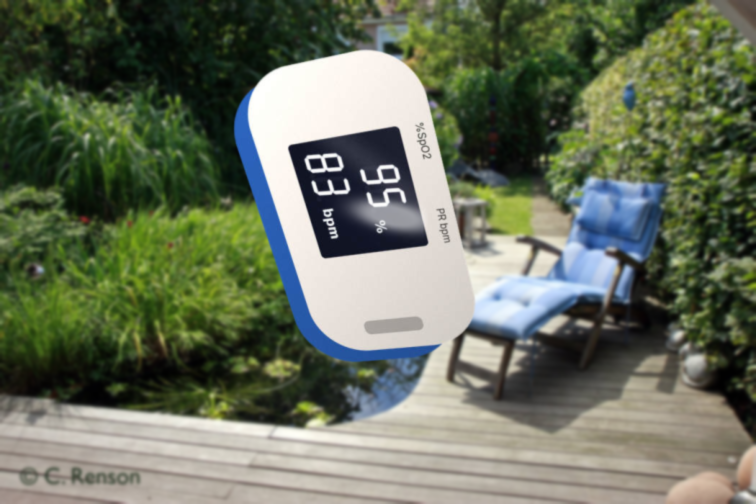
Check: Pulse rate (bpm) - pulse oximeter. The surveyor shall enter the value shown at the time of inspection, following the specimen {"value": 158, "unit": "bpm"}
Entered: {"value": 83, "unit": "bpm"}
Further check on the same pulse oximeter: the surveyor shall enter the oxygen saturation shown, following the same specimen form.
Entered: {"value": 95, "unit": "%"}
